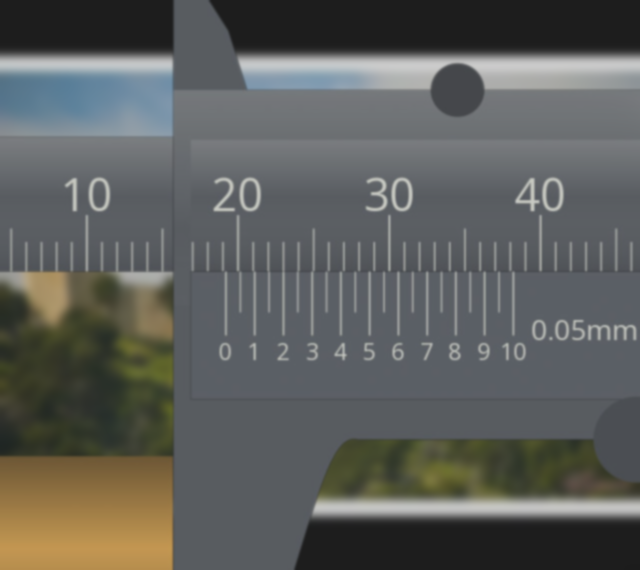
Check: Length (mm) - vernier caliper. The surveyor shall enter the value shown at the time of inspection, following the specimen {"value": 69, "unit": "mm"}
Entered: {"value": 19.2, "unit": "mm"}
